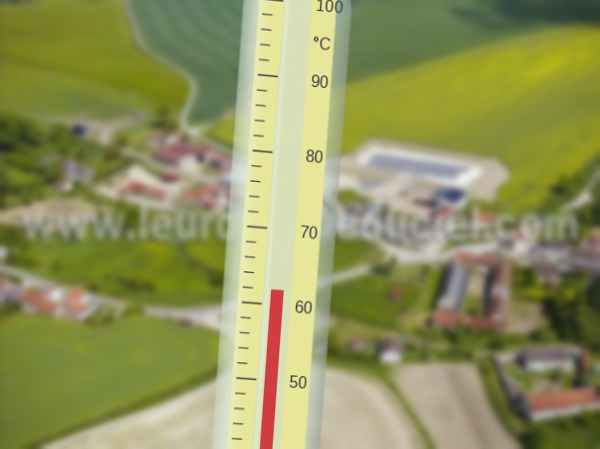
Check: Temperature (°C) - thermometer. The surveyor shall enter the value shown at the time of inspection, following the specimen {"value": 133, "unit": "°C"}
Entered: {"value": 62, "unit": "°C"}
